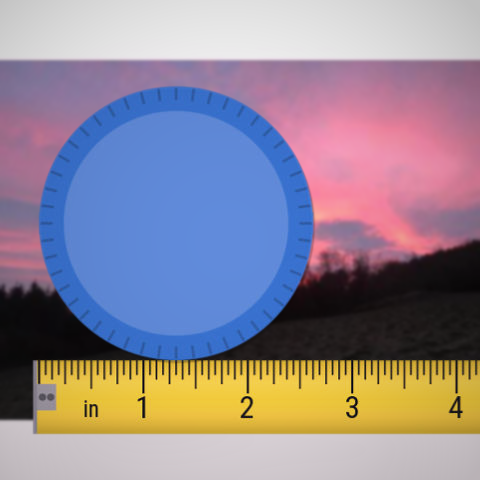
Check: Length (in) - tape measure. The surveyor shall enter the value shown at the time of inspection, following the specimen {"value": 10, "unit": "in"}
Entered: {"value": 2.625, "unit": "in"}
